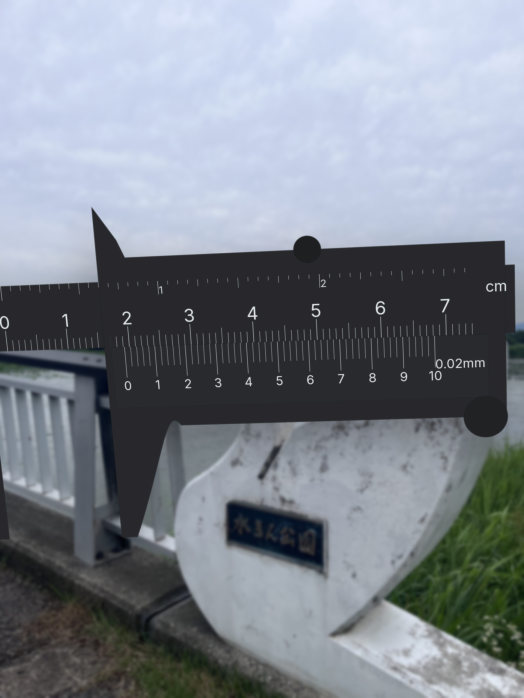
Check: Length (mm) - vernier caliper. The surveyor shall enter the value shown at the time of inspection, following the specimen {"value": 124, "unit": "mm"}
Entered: {"value": 19.2, "unit": "mm"}
